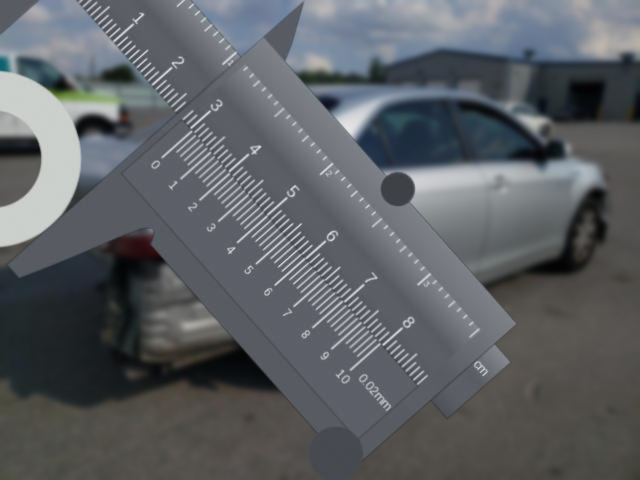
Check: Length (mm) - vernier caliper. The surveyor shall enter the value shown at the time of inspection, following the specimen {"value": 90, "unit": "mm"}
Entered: {"value": 30.5, "unit": "mm"}
